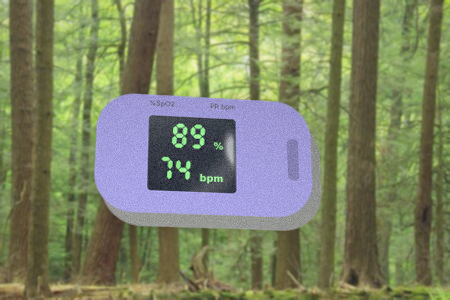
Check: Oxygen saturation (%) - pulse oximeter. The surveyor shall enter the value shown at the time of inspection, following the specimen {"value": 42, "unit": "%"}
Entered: {"value": 89, "unit": "%"}
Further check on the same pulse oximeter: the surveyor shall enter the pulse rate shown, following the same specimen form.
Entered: {"value": 74, "unit": "bpm"}
